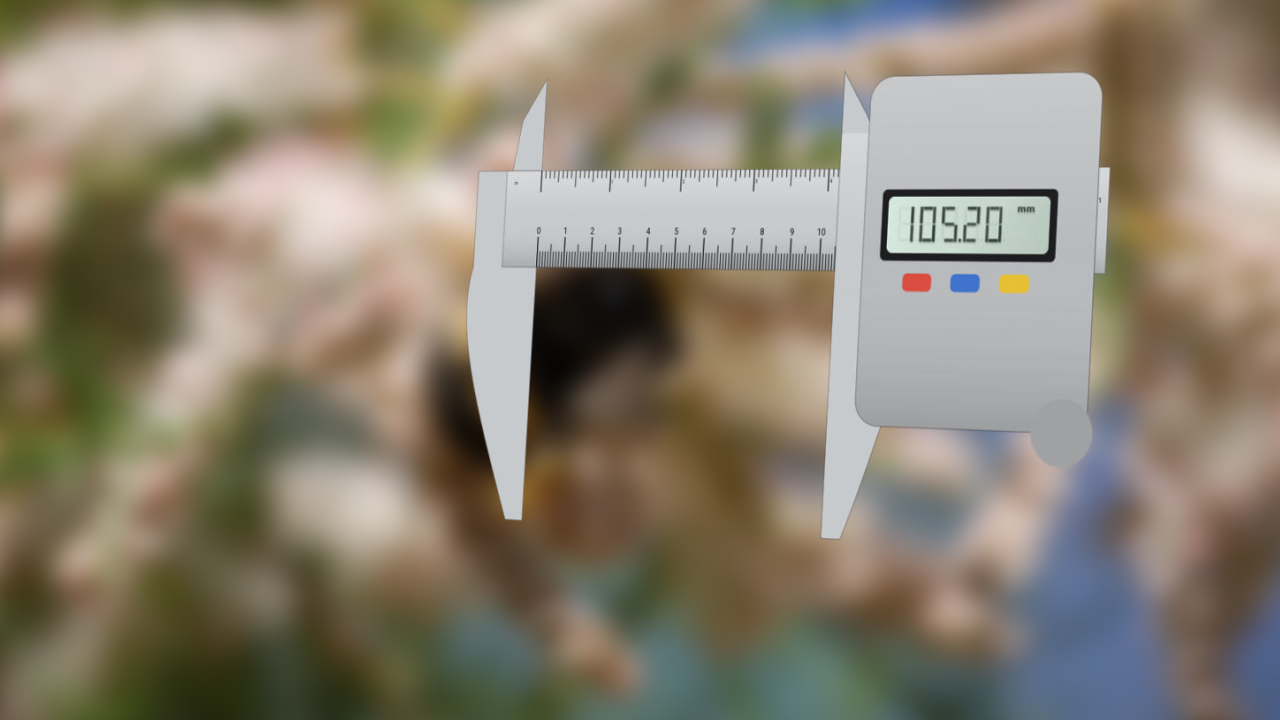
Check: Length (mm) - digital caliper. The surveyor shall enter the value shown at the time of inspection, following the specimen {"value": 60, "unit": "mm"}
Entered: {"value": 105.20, "unit": "mm"}
